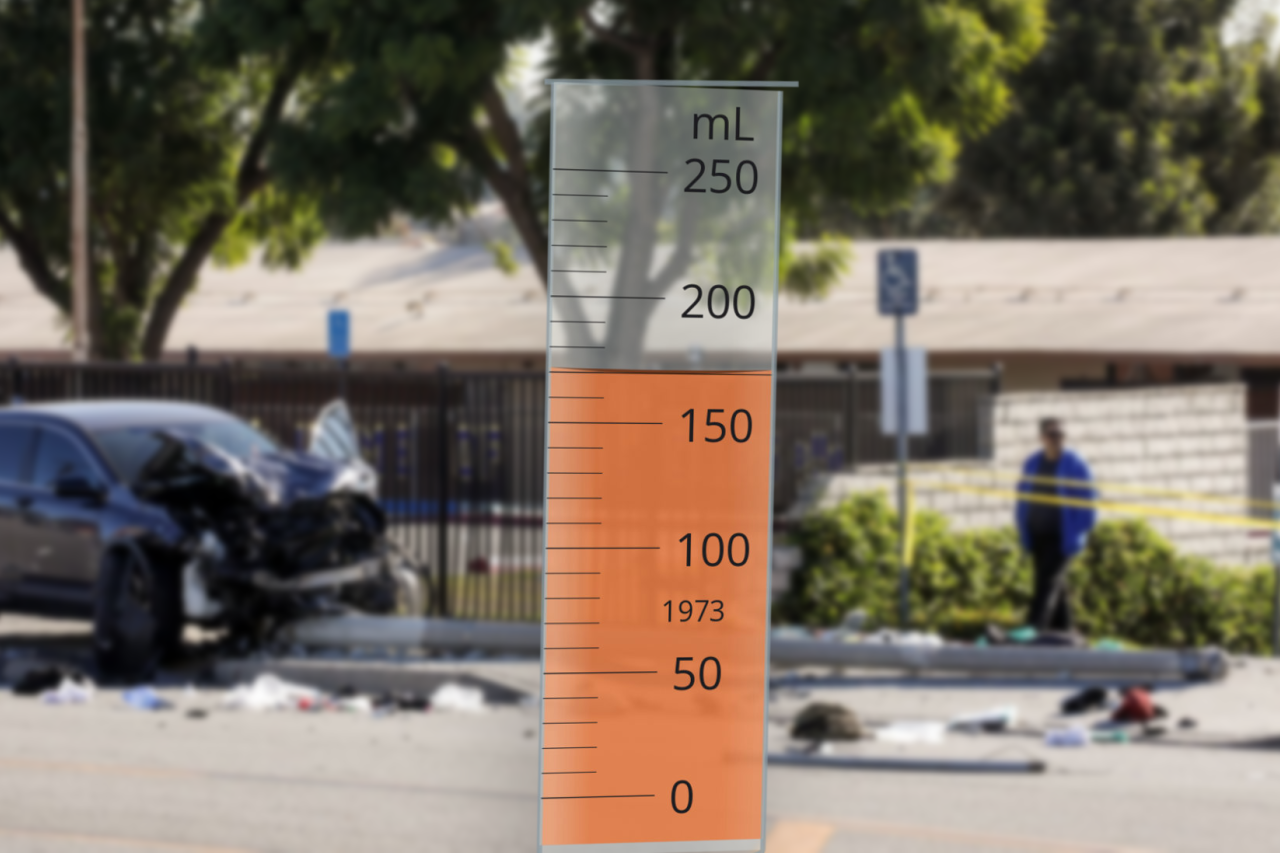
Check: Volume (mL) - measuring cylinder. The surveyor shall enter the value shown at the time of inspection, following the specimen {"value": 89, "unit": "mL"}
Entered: {"value": 170, "unit": "mL"}
